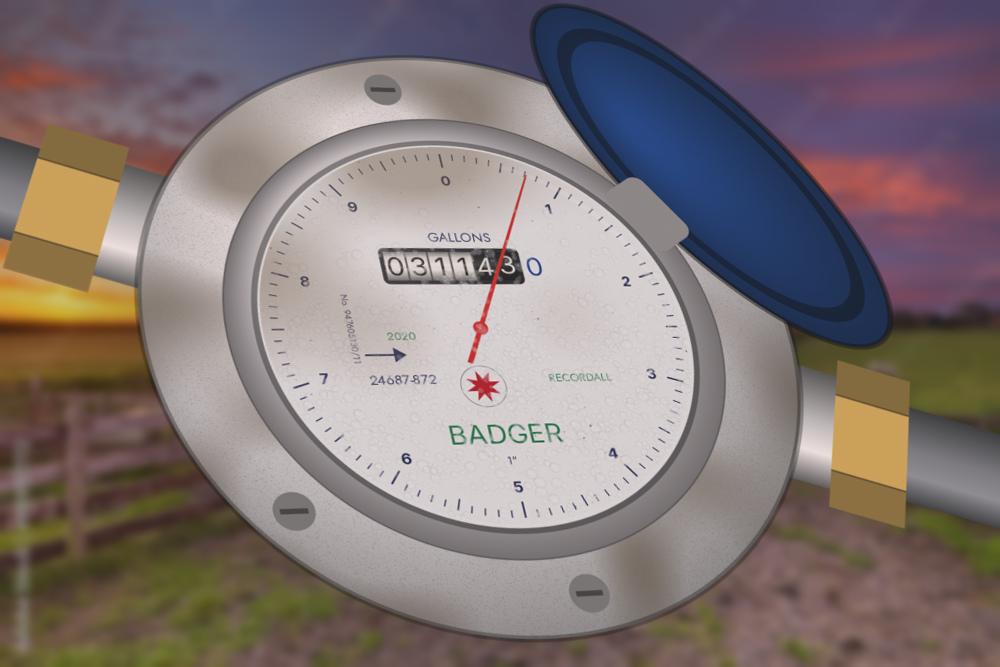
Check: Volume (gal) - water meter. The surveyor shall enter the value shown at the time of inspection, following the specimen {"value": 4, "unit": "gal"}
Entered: {"value": 311430.7, "unit": "gal"}
